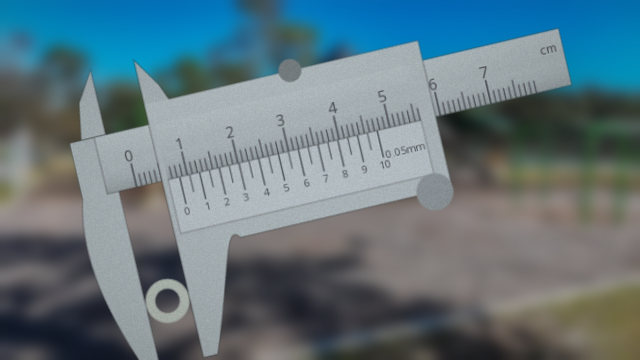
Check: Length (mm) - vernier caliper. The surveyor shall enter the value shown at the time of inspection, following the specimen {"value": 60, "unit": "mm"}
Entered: {"value": 8.5, "unit": "mm"}
